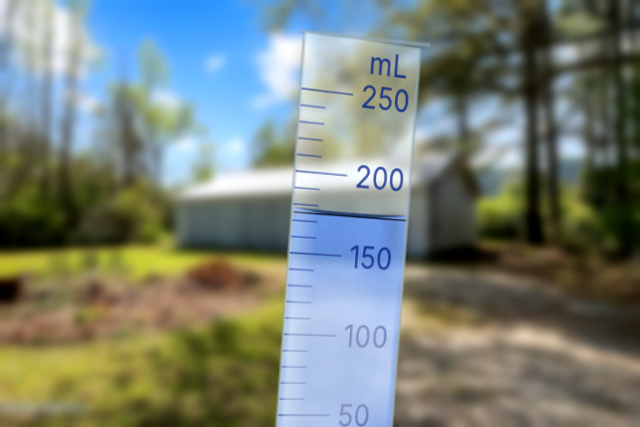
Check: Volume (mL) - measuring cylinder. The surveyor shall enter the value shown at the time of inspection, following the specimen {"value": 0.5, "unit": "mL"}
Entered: {"value": 175, "unit": "mL"}
